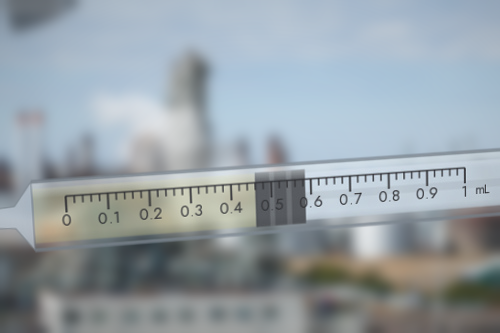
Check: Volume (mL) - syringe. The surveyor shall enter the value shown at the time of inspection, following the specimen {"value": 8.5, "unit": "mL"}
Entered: {"value": 0.46, "unit": "mL"}
